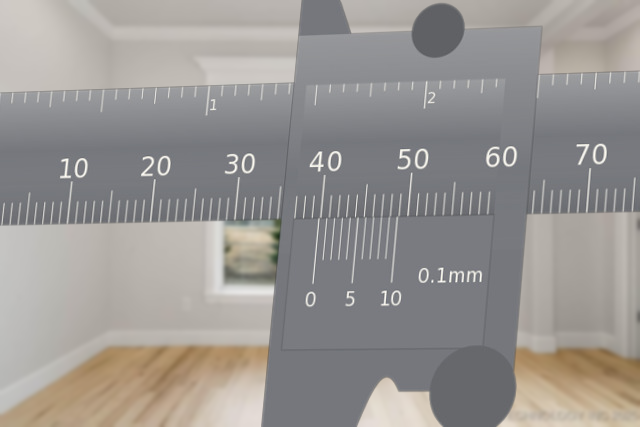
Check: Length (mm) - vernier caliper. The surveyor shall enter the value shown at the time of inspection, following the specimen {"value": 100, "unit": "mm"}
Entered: {"value": 39.8, "unit": "mm"}
